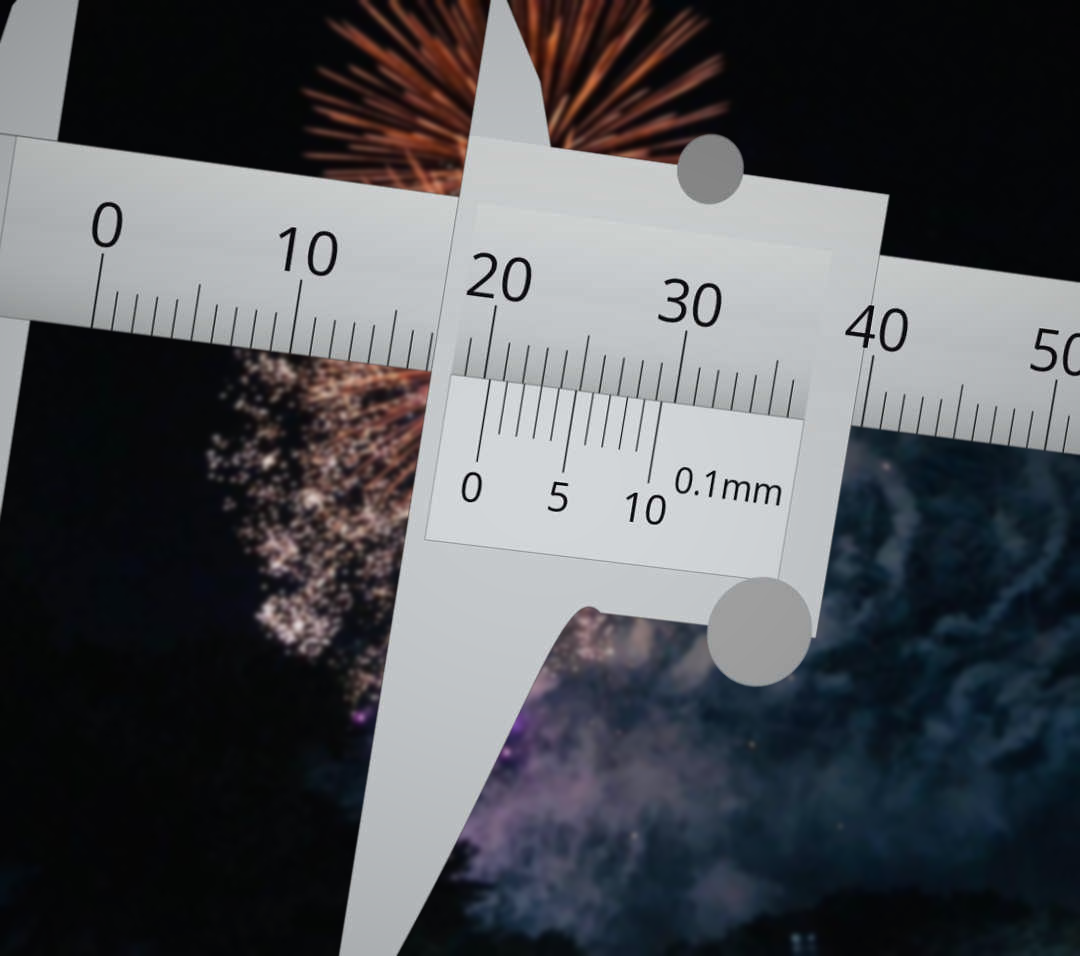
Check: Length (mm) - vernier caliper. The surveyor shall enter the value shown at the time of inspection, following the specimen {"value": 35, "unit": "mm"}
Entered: {"value": 20.3, "unit": "mm"}
